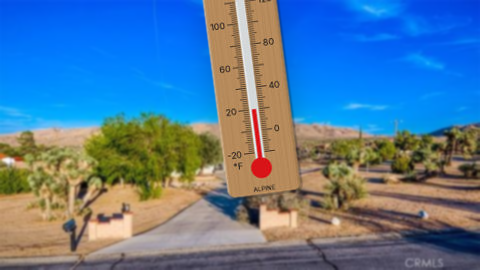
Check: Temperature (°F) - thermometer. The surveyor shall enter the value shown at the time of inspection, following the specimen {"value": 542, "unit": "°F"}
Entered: {"value": 20, "unit": "°F"}
